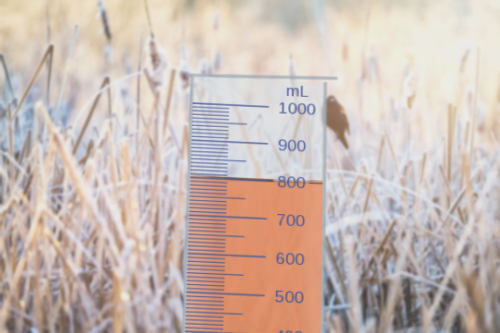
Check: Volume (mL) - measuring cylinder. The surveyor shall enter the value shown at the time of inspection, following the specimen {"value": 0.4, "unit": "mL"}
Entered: {"value": 800, "unit": "mL"}
